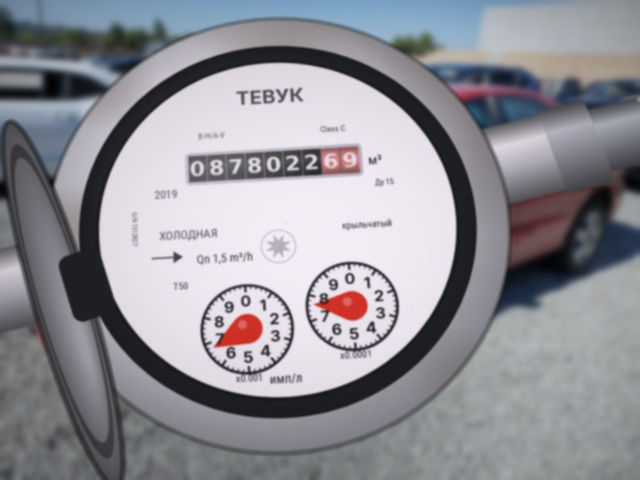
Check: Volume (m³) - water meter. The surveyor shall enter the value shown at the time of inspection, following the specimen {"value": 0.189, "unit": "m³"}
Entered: {"value": 878022.6967, "unit": "m³"}
